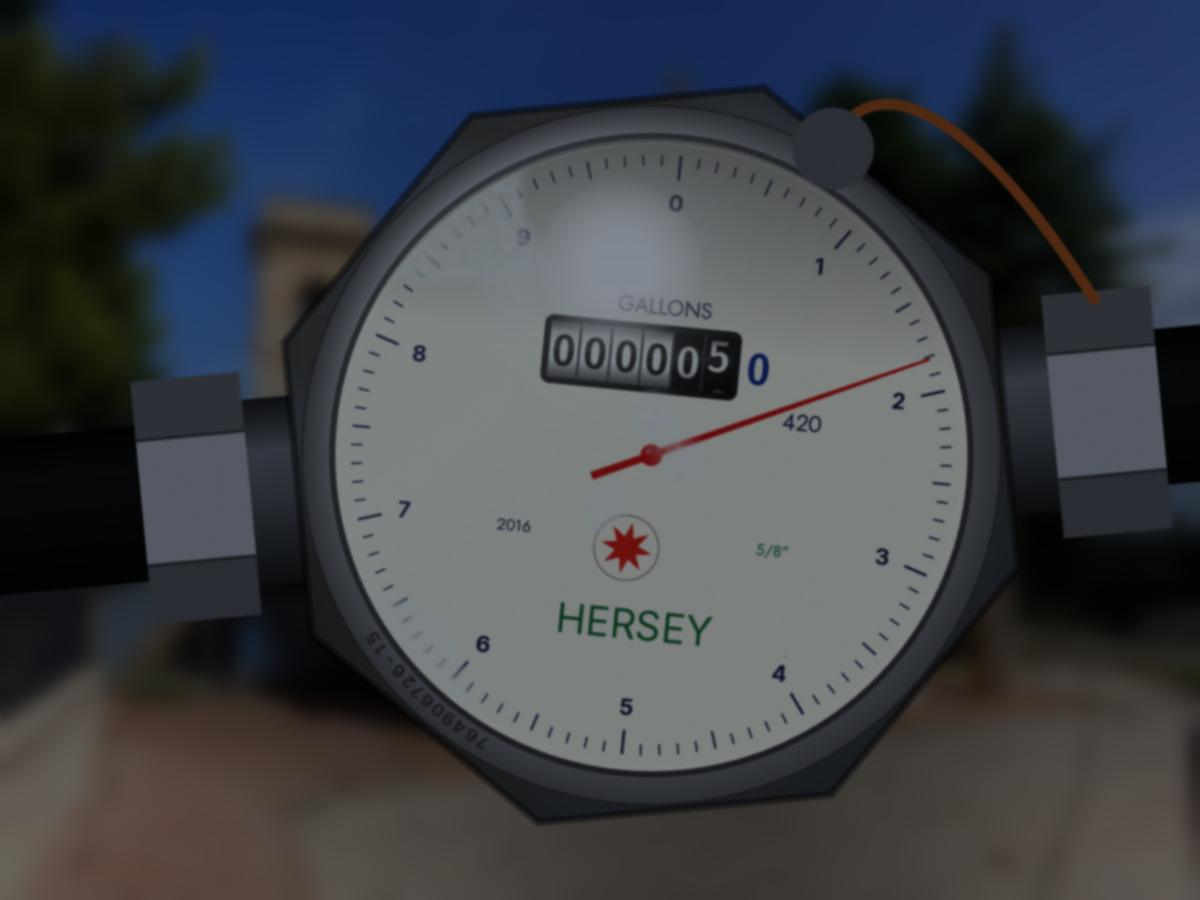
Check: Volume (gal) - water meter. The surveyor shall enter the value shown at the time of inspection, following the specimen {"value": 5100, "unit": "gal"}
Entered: {"value": 51.8, "unit": "gal"}
